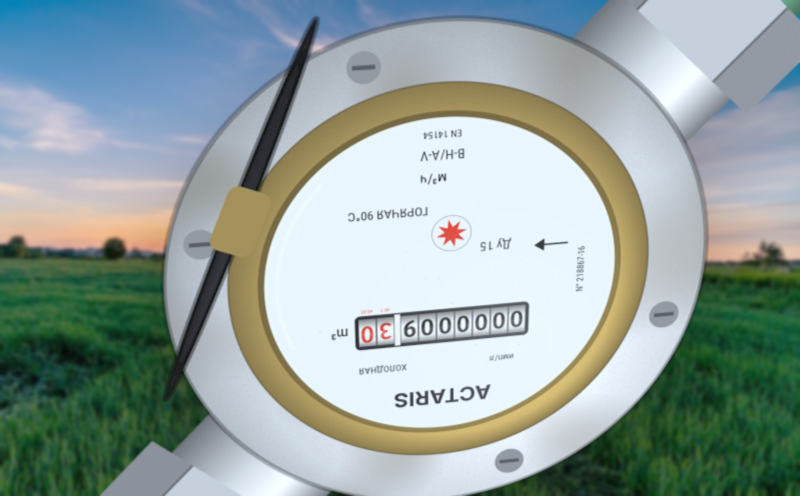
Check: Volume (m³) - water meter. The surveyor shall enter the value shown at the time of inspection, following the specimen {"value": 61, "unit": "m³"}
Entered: {"value": 9.30, "unit": "m³"}
